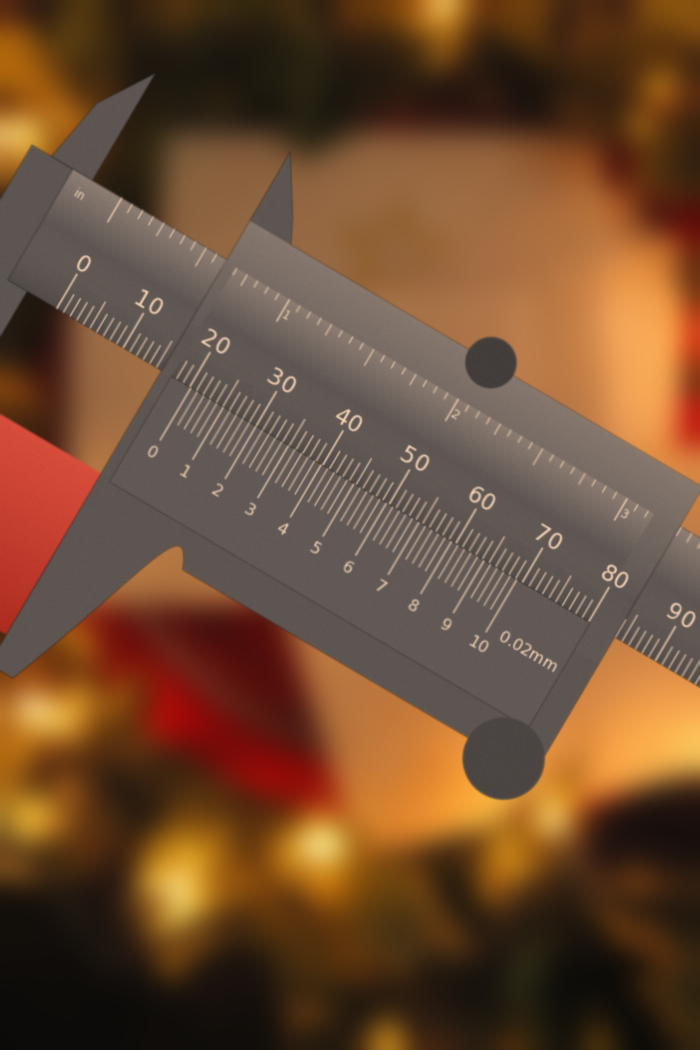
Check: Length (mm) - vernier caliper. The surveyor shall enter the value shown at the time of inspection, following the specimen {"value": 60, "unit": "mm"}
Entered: {"value": 20.2, "unit": "mm"}
